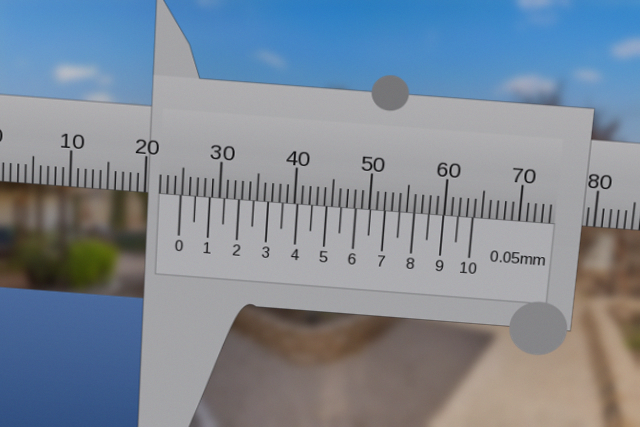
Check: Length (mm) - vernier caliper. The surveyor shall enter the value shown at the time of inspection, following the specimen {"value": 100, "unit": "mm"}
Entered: {"value": 24.8, "unit": "mm"}
